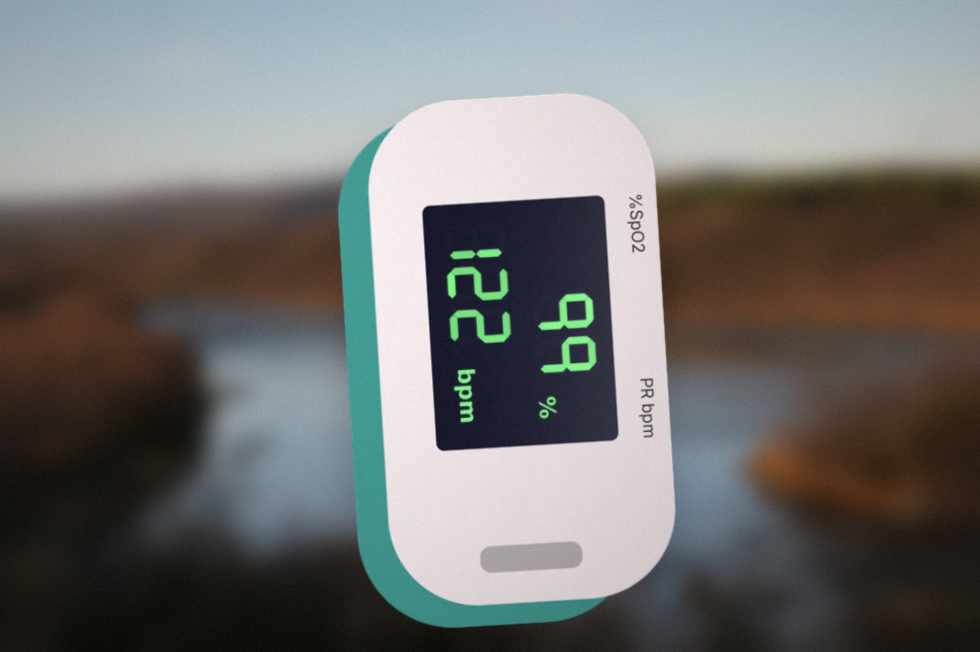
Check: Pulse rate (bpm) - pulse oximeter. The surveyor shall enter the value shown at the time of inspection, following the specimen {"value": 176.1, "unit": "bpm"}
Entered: {"value": 122, "unit": "bpm"}
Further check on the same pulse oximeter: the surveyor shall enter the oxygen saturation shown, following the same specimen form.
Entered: {"value": 99, "unit": "%"}
